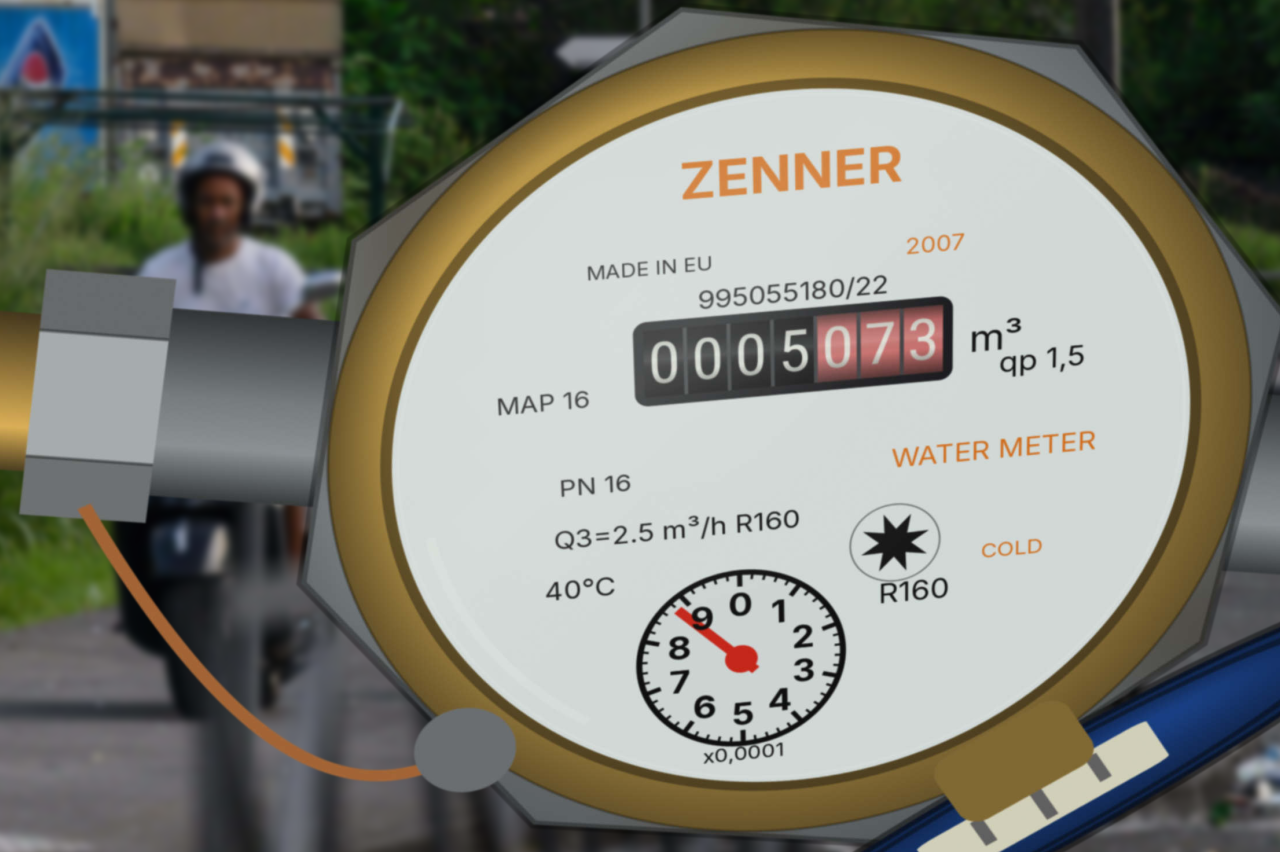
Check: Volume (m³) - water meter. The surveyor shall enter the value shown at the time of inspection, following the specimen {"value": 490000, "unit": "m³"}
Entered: {"value": 5.0738, "unit": "m³"}
